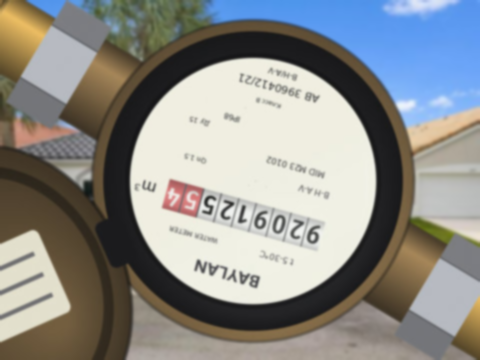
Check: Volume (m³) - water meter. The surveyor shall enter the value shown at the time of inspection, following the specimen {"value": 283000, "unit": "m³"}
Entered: {"value": 9209125.54, "unit": "m³"}
